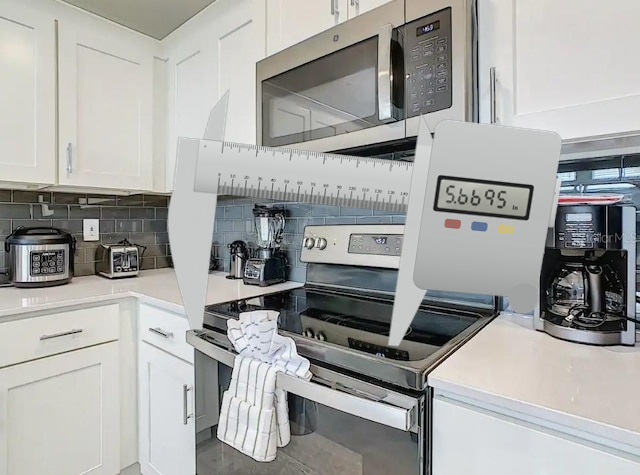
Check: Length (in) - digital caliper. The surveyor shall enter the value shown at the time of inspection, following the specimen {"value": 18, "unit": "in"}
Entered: {"value": 5.6695, "unit": "in"}
